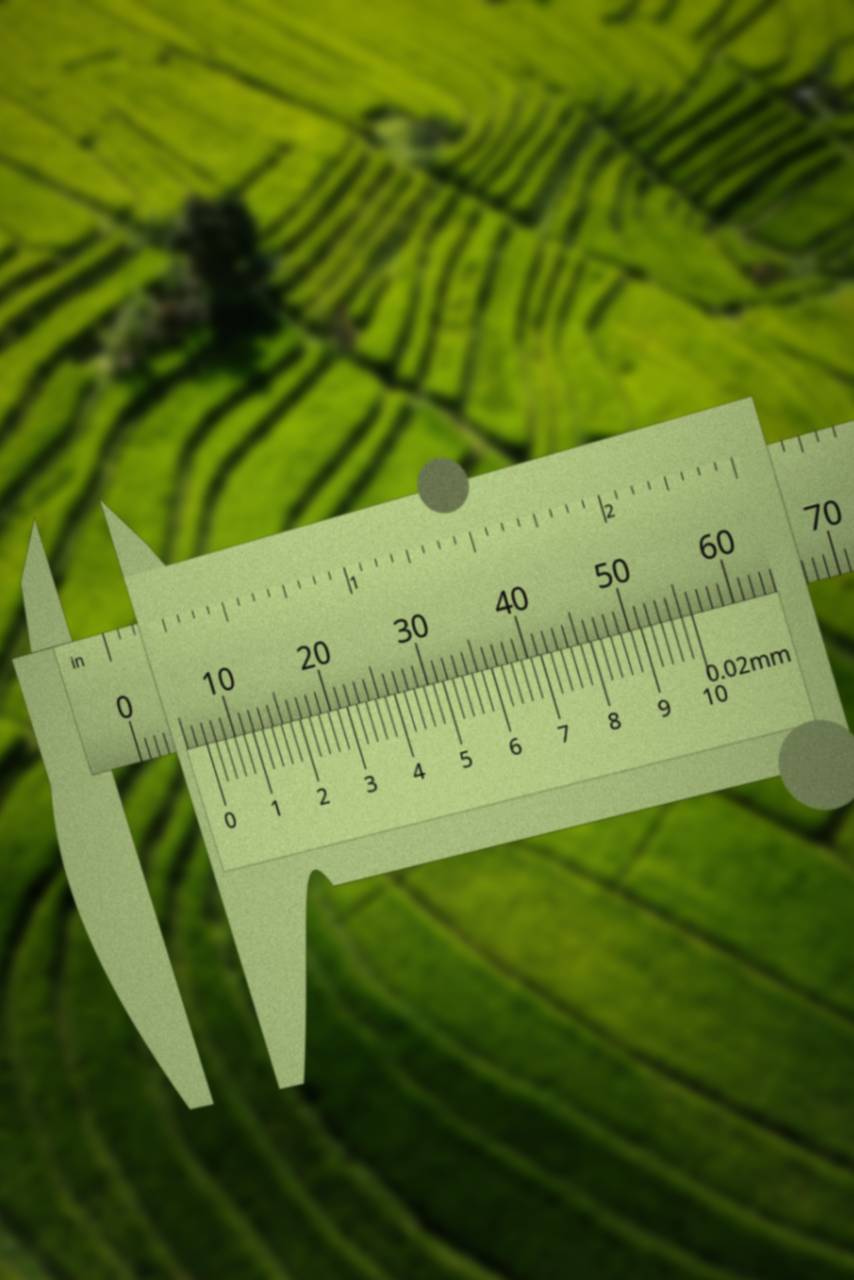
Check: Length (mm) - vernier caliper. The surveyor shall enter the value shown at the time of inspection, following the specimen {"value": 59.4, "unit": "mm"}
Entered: {"value": 7.0, "unit": "mm"}
